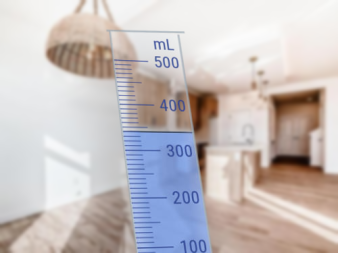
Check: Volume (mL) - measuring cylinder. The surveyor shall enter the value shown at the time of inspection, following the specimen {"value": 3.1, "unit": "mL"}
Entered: {"value": 340, "unit": "mL"}
